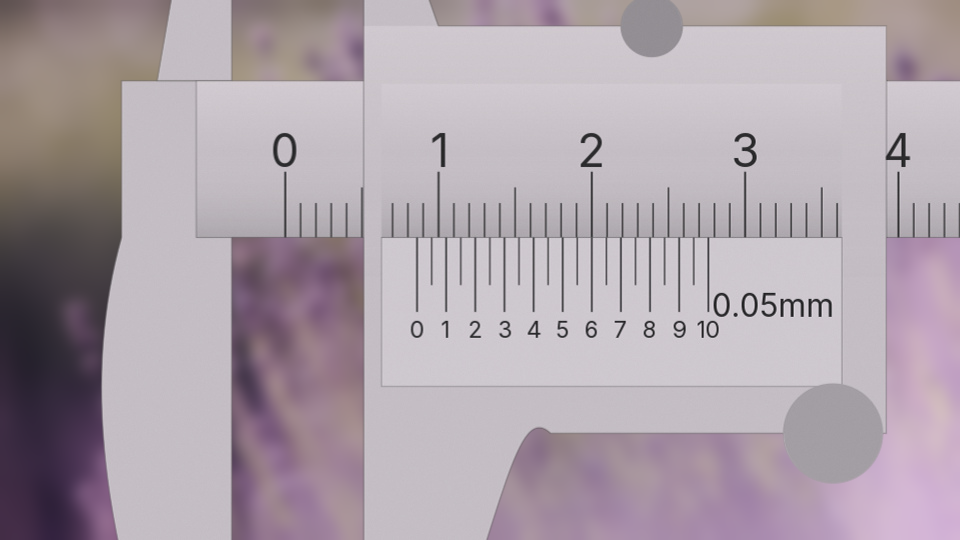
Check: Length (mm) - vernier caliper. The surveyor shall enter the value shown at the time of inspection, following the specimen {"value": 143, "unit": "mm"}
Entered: {"value": 8.6, "unit": "mm"}
